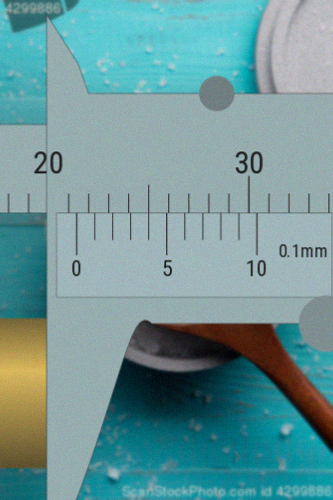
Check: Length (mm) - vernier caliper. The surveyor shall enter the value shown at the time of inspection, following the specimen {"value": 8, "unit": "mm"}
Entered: {"value": 21.4, "unit": "mm"}
